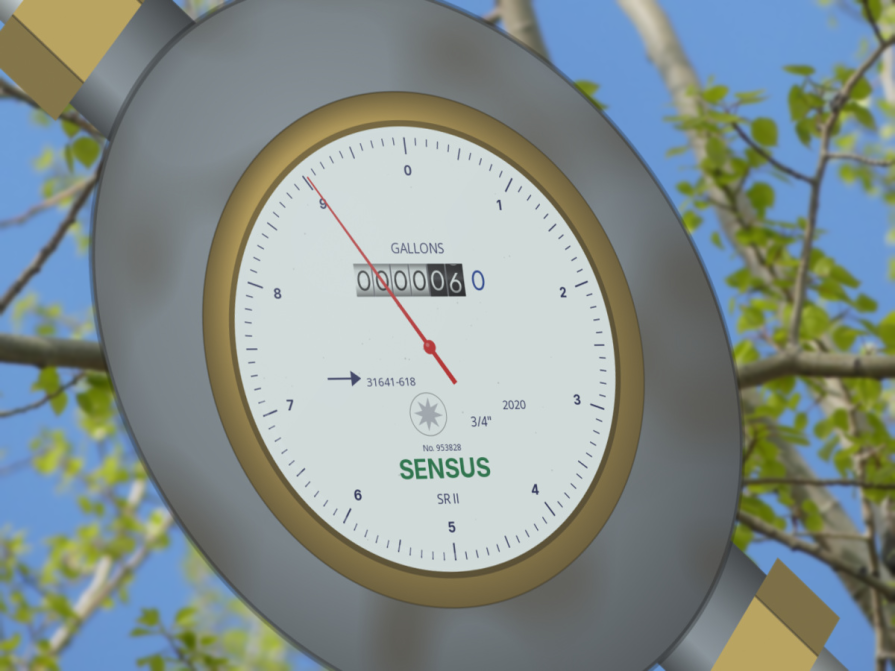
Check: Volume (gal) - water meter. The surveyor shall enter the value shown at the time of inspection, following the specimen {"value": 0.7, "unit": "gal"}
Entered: {"value": 59.0, "unit": "gal"}
